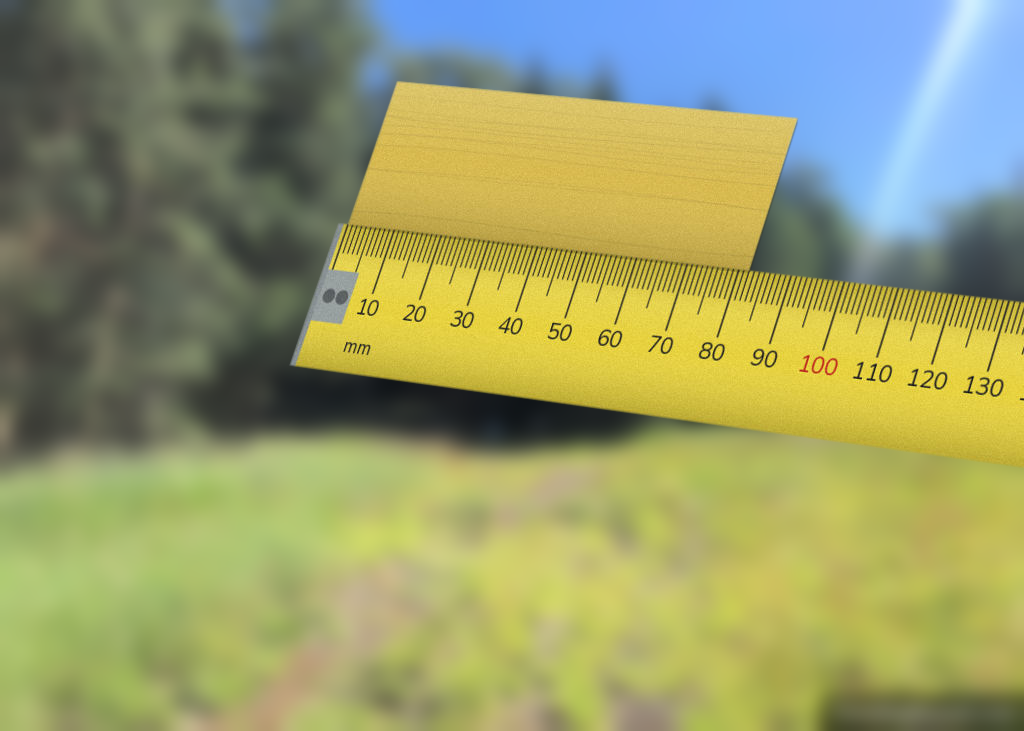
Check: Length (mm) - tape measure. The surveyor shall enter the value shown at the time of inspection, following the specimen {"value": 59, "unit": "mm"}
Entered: {"value": 82, "unit": "mm"}
